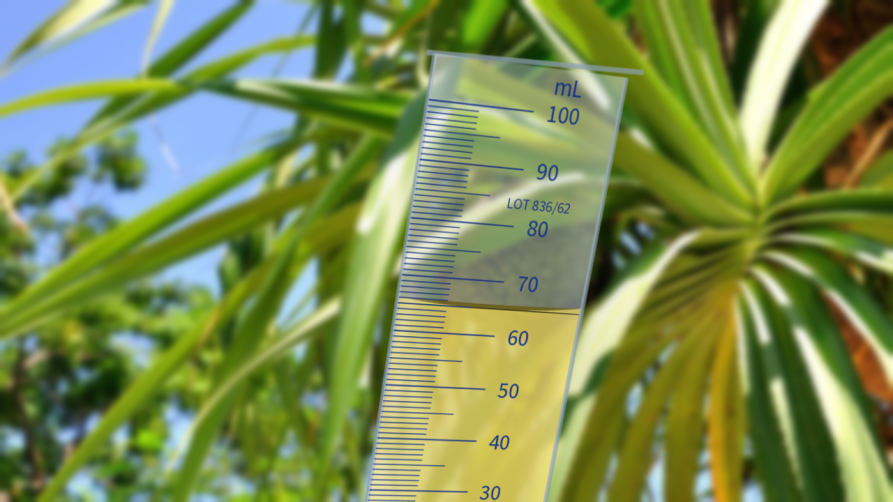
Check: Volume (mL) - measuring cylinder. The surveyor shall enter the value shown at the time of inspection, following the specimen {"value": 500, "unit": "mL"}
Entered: {"value": 65, "unit": "mL"}
